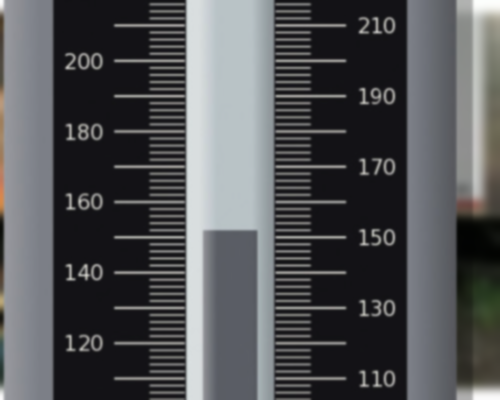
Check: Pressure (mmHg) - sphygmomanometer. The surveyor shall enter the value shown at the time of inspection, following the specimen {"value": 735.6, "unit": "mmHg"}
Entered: {"value": 152, "unit": "mmHg"}
